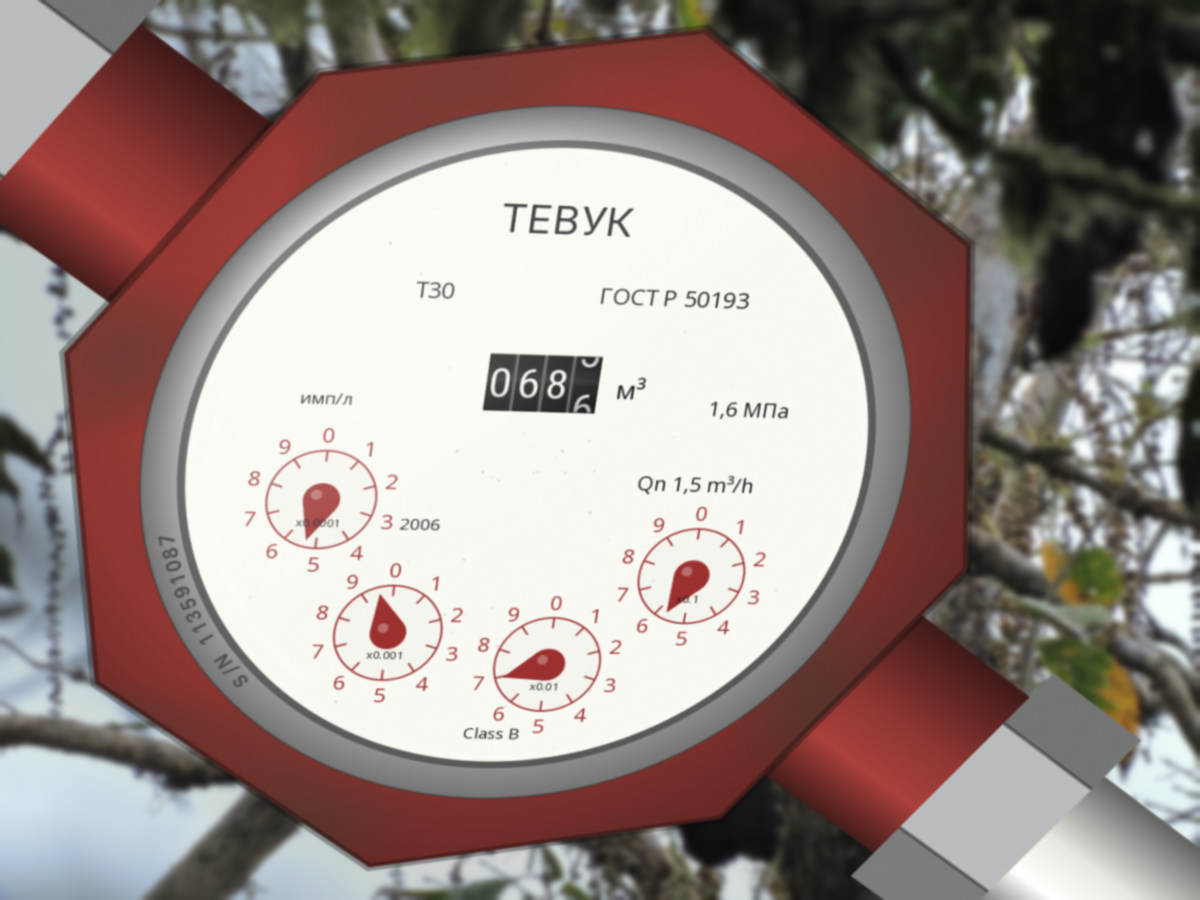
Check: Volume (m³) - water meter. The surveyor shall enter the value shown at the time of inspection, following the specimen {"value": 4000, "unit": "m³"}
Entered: {"value": 685.5695, "unit": "m³"}
